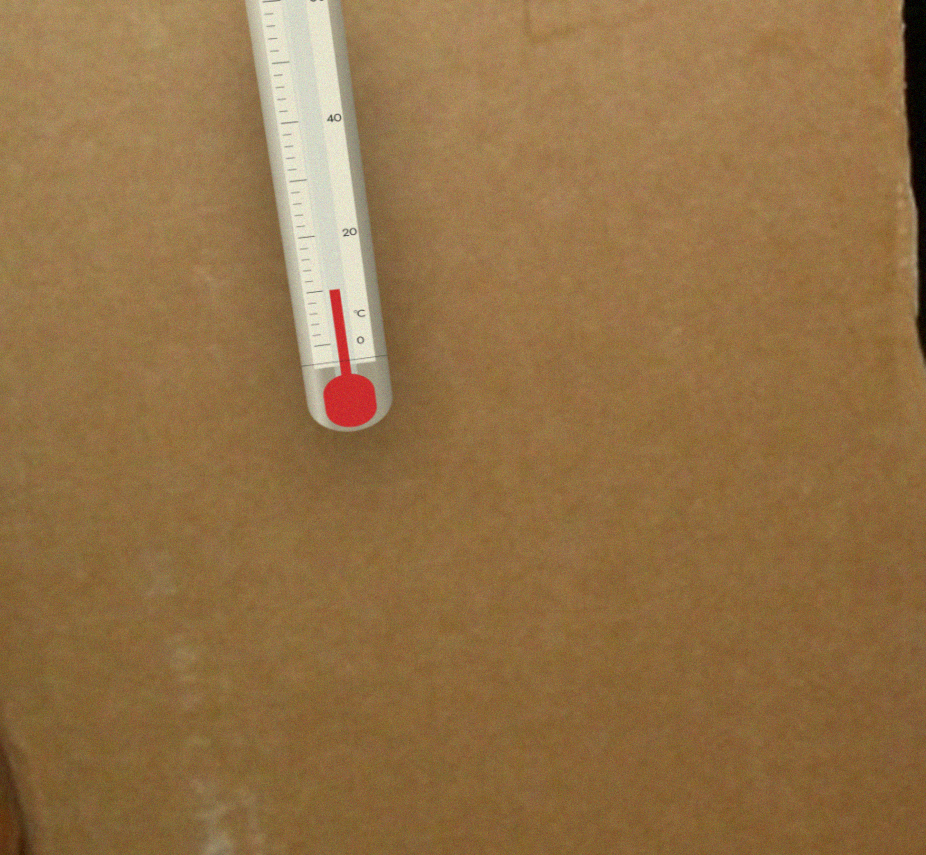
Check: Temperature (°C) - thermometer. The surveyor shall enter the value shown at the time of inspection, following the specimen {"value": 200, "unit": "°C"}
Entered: {"value": 10, "unit": "°C"}
